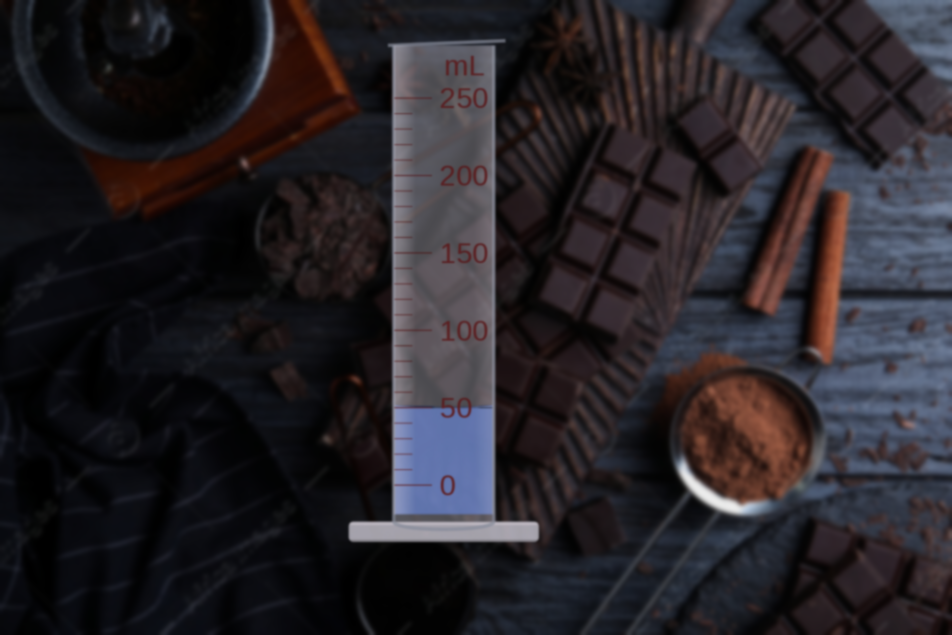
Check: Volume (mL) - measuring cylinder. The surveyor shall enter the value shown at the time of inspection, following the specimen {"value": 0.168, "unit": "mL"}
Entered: {"value": 50, "unit": "mL"}
